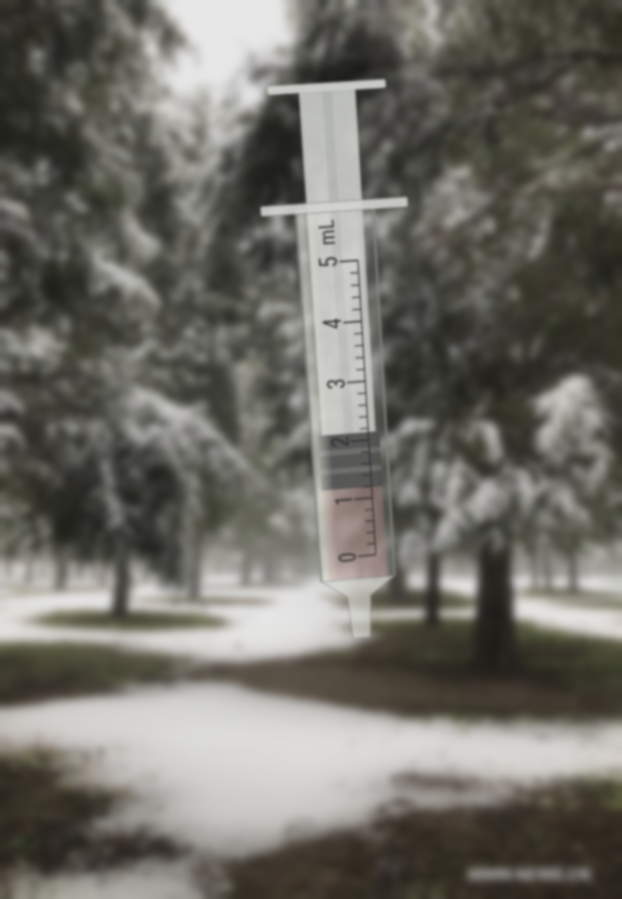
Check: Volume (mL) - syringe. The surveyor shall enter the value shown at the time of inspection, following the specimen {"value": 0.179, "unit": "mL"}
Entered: {"value": 1.2, "unit": "mL"}
